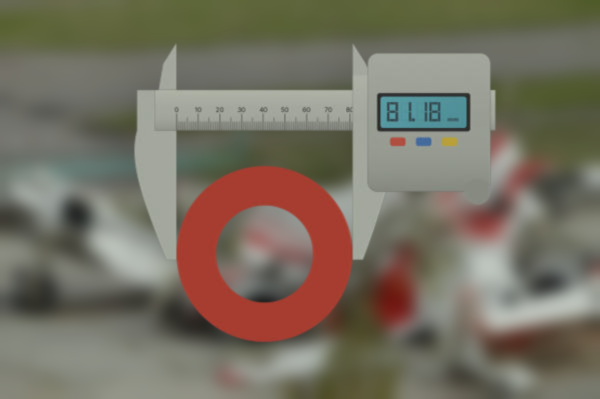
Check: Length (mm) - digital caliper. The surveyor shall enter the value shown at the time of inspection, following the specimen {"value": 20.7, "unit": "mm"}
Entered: {"value": 81.18, "unit": "mm"}
